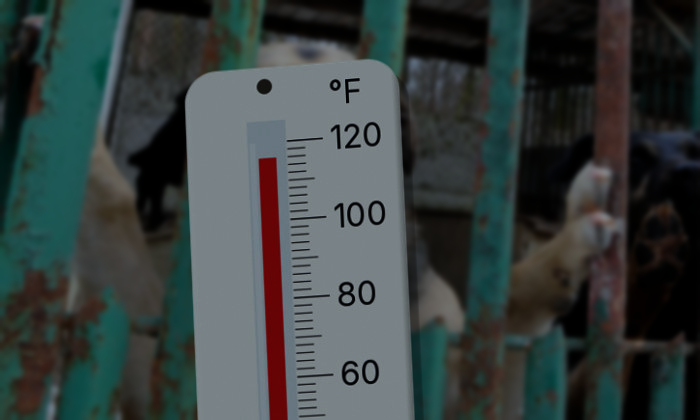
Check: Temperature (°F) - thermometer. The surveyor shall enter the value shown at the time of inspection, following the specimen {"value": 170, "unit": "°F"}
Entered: {"value": 116, "unit": "°F"}
